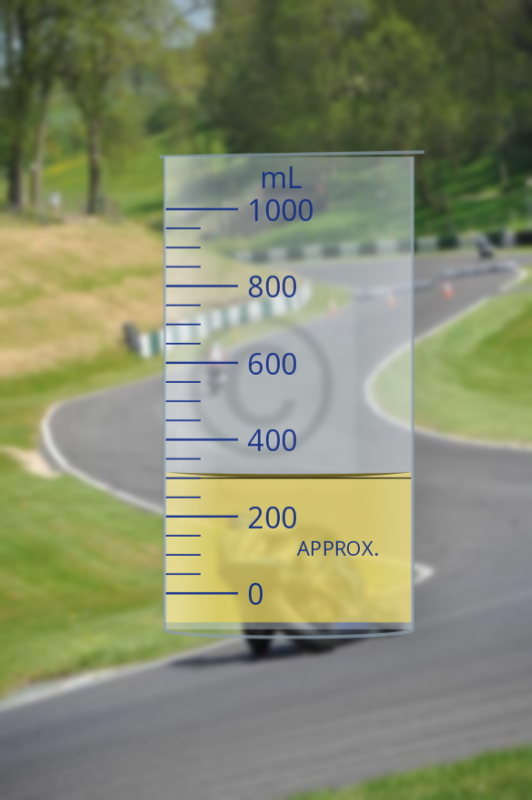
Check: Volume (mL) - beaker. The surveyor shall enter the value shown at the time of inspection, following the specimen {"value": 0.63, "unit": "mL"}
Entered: {"value": 300, "unit": "mL"}
